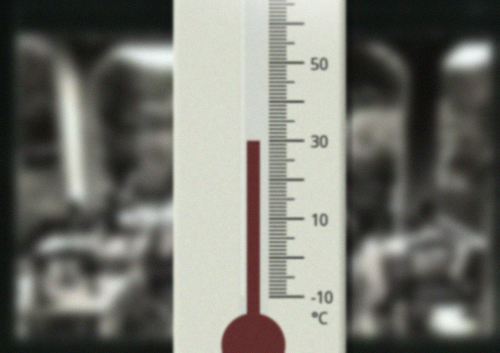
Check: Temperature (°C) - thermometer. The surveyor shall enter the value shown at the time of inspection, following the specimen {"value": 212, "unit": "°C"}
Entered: {"value": 30, "unit": "°C"}
